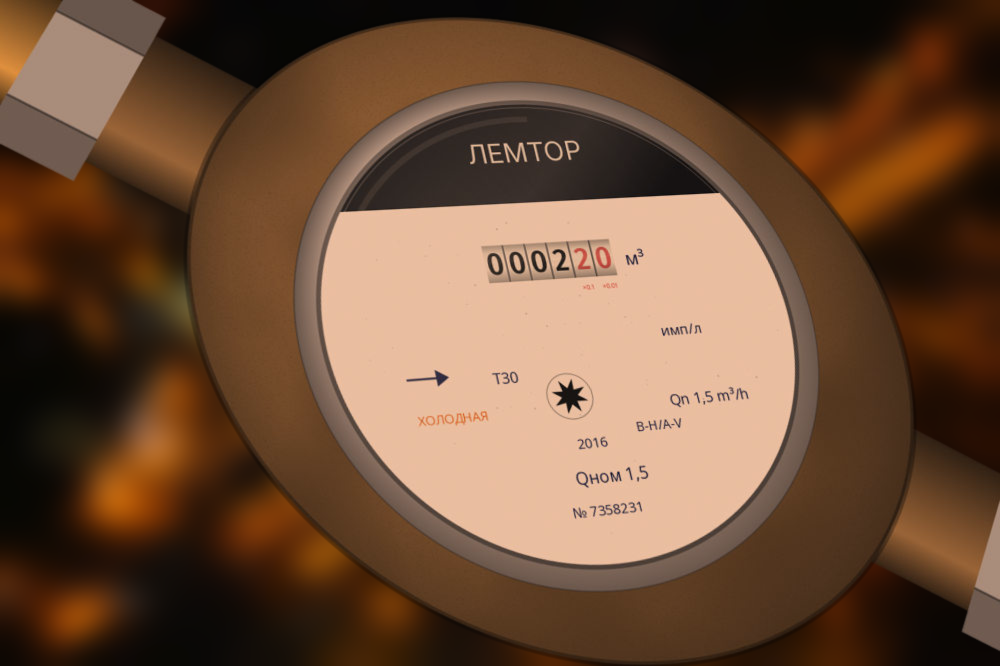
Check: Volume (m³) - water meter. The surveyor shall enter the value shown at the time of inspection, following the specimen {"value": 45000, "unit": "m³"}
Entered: {"value": 2.20, "unit": "m³"}
